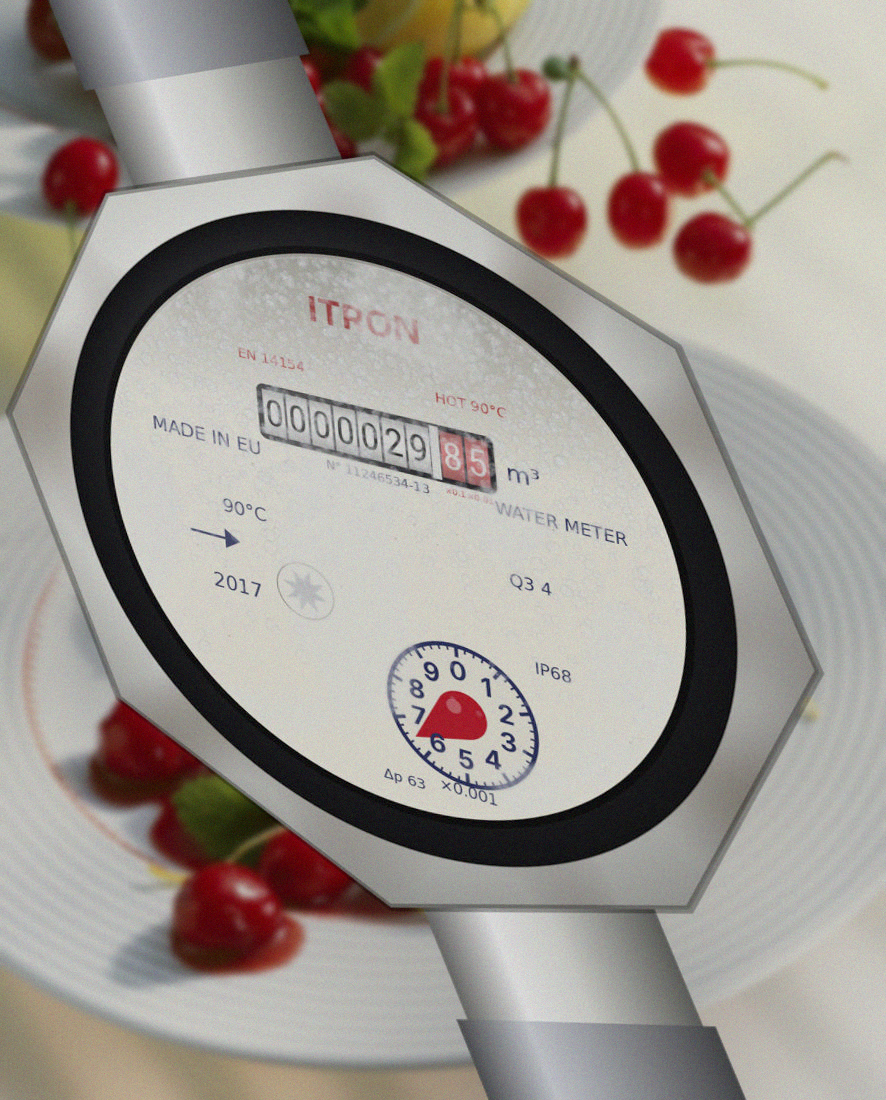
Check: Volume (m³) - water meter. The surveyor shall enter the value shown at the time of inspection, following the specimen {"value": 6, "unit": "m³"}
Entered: {"value": 29.856, "unit": "m³"}
